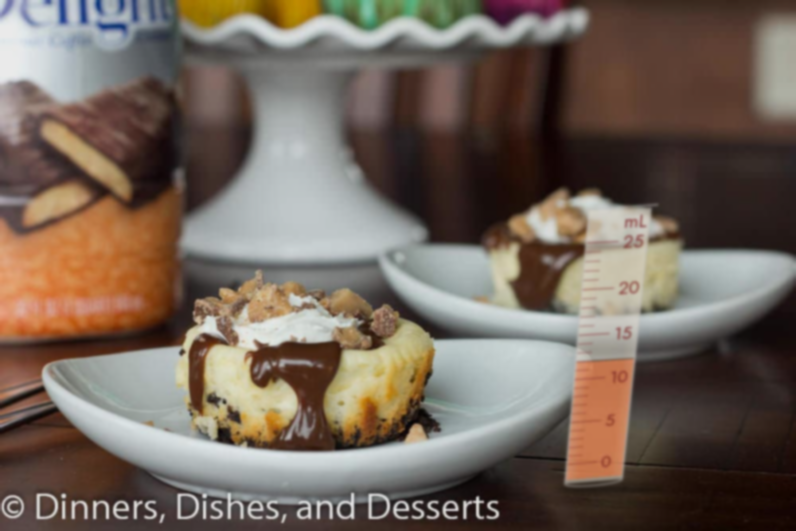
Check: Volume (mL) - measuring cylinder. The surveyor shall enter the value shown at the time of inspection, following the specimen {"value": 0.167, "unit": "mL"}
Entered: {"value": 12, "unit": "mL"}
